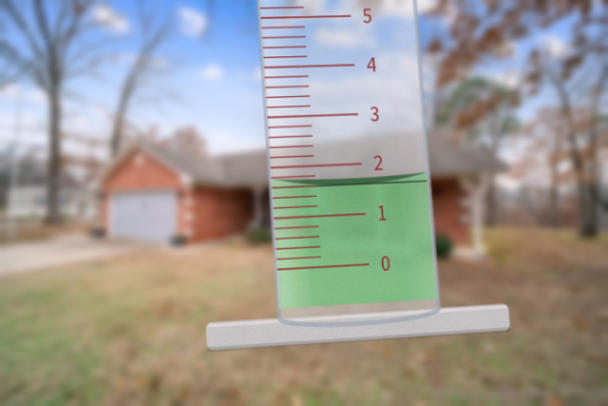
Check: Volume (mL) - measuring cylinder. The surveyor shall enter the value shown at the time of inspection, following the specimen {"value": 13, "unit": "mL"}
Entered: {"value": 1.6, "unit": "mL"}
